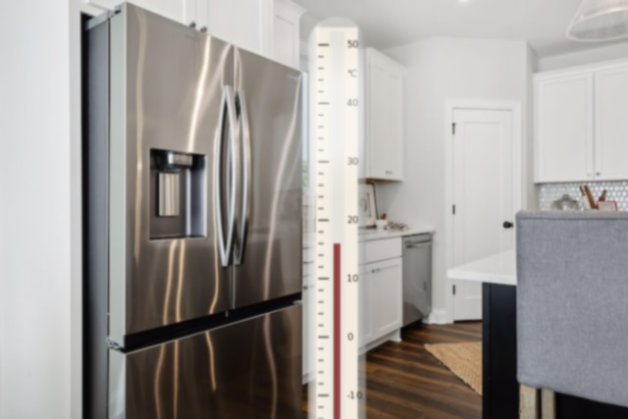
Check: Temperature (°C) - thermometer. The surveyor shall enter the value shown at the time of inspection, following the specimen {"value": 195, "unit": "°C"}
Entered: {"value": 16, "unit": "°C"}
